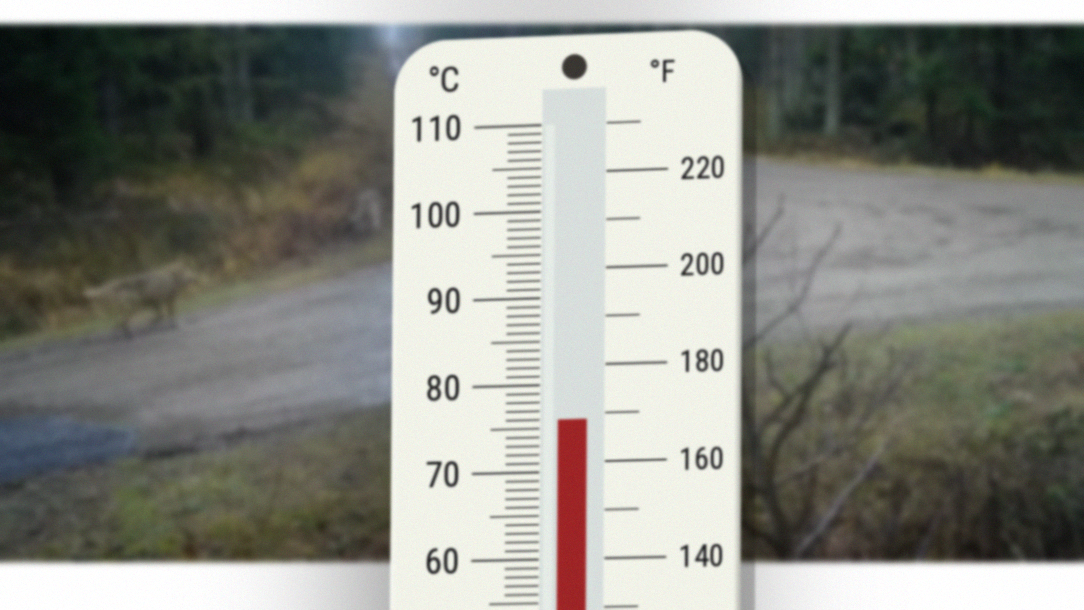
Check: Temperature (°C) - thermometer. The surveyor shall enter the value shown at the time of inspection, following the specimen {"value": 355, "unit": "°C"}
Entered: {"value": 76, "unit": "°C"}
